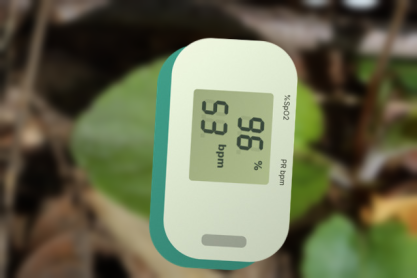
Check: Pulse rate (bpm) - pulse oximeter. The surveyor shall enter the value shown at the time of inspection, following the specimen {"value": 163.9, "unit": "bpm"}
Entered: {"value": 53, "unit": "bpm"}
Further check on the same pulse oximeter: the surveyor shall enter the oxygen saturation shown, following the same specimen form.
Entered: {"value": 96, "unit": "%"}
